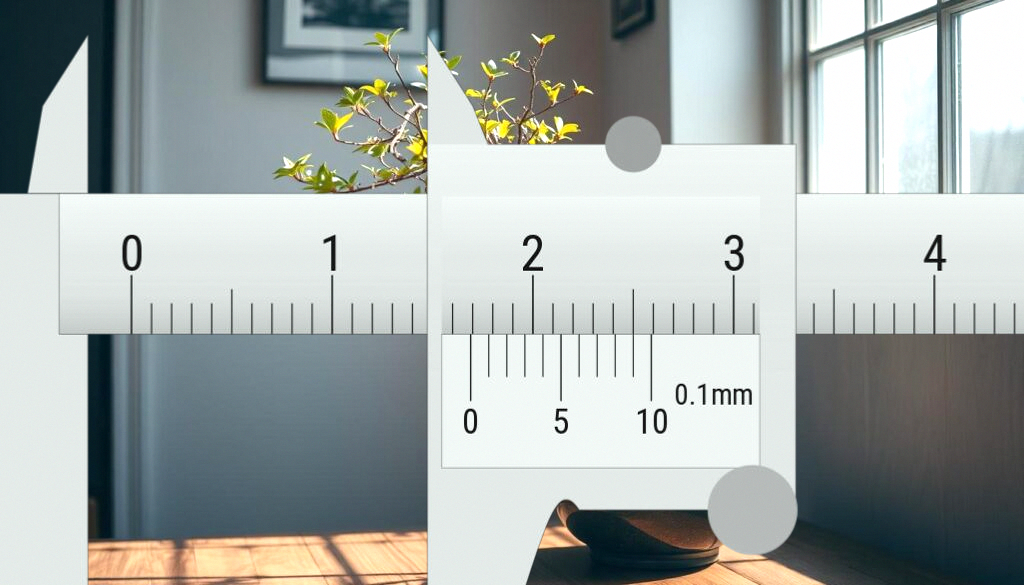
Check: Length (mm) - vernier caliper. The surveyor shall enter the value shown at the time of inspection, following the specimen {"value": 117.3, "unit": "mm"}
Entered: {"value": 16.9, "unit": "mm"}
